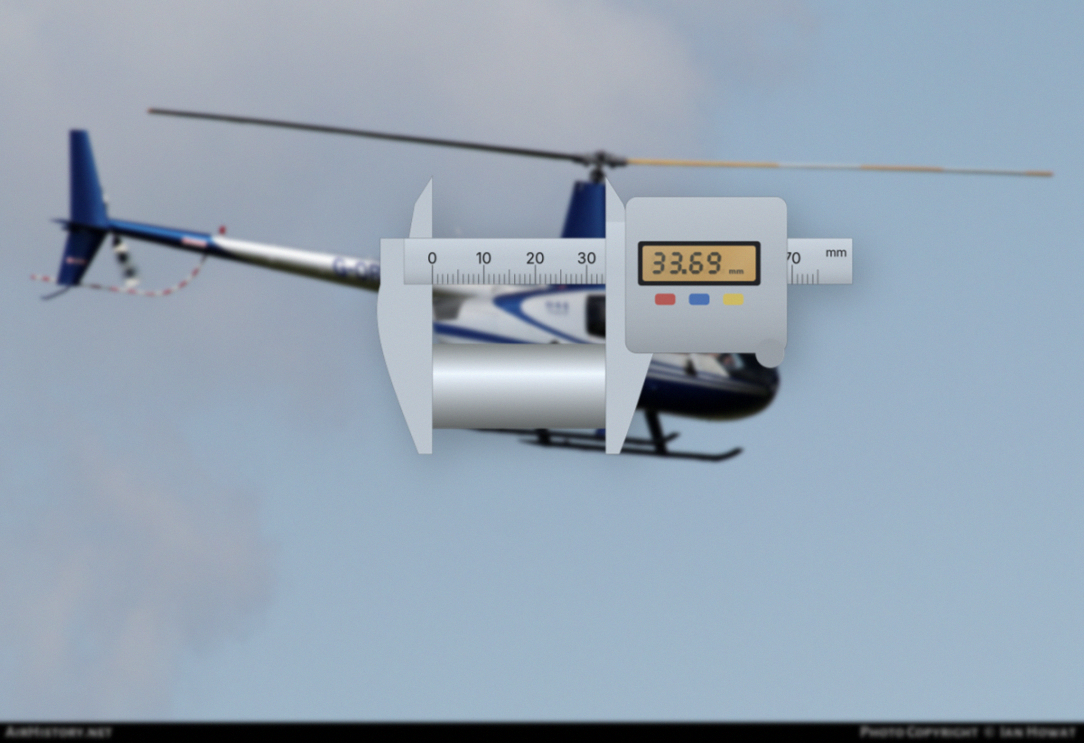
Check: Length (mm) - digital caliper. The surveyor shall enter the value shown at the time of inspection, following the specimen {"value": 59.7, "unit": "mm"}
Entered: {"value": 33.69, "unit": "mm"}
